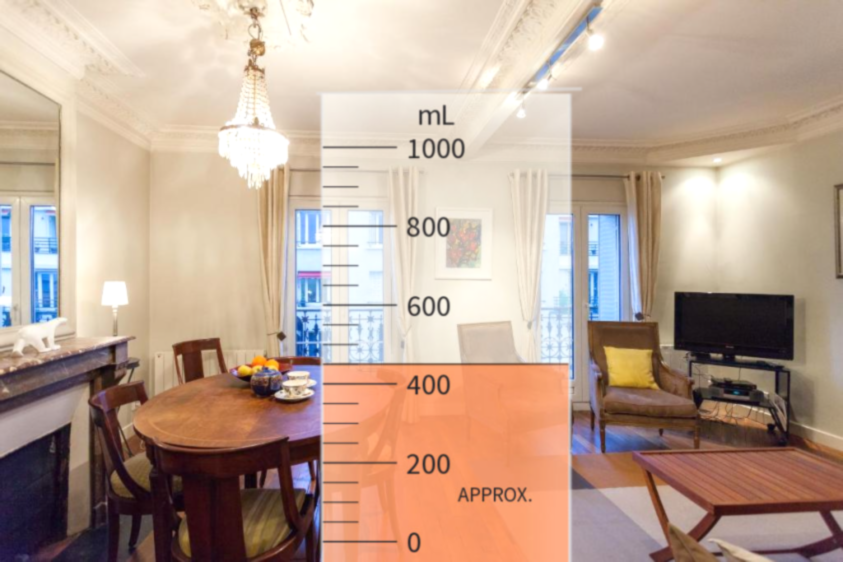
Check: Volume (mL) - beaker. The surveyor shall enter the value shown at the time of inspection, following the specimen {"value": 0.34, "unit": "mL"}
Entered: {"value": 450, "unit": "mL"}
